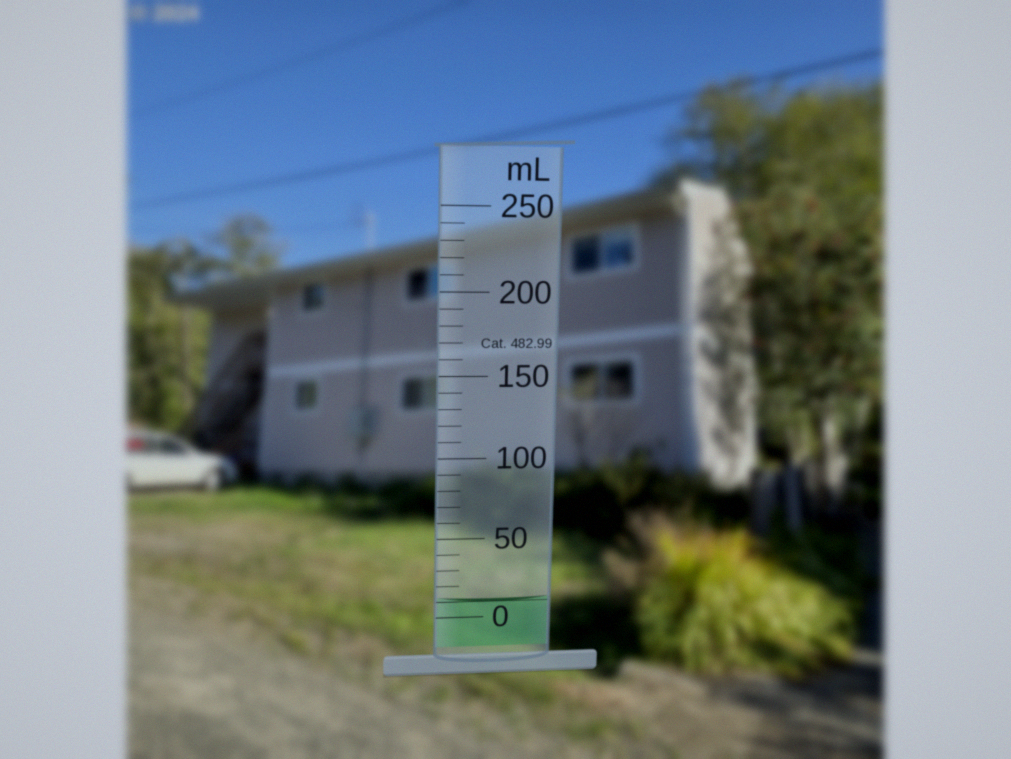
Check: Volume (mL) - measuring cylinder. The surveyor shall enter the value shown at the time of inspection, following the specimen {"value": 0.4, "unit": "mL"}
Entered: {"value": 10, "unit": "mL"}
